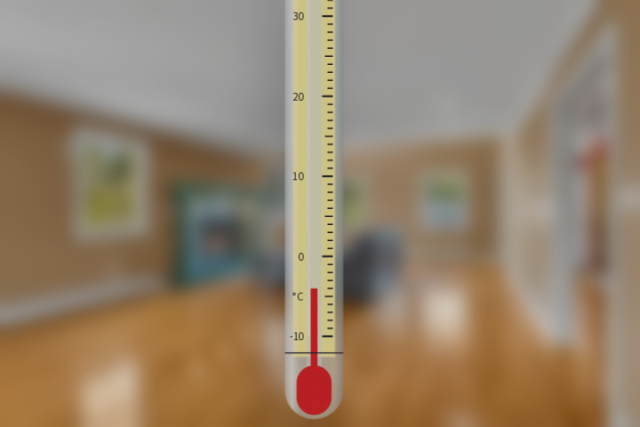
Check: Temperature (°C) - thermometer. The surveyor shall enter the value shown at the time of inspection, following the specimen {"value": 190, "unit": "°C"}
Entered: {"value": -4, "unit": "°C"}
